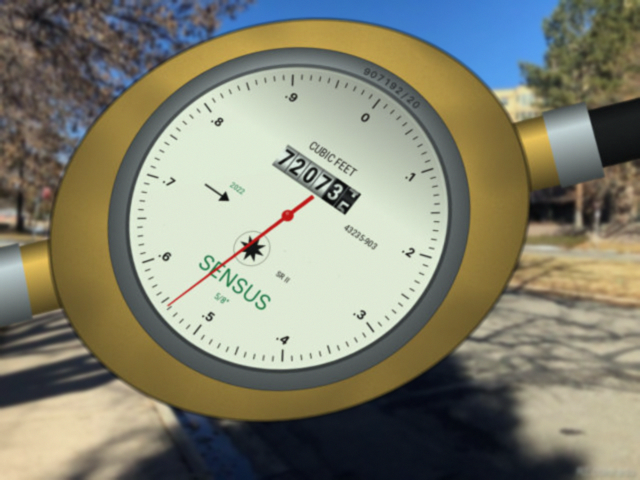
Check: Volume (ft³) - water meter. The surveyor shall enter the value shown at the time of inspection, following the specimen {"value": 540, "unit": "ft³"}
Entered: {"value": 720734.54, "unit": "ft³"}
